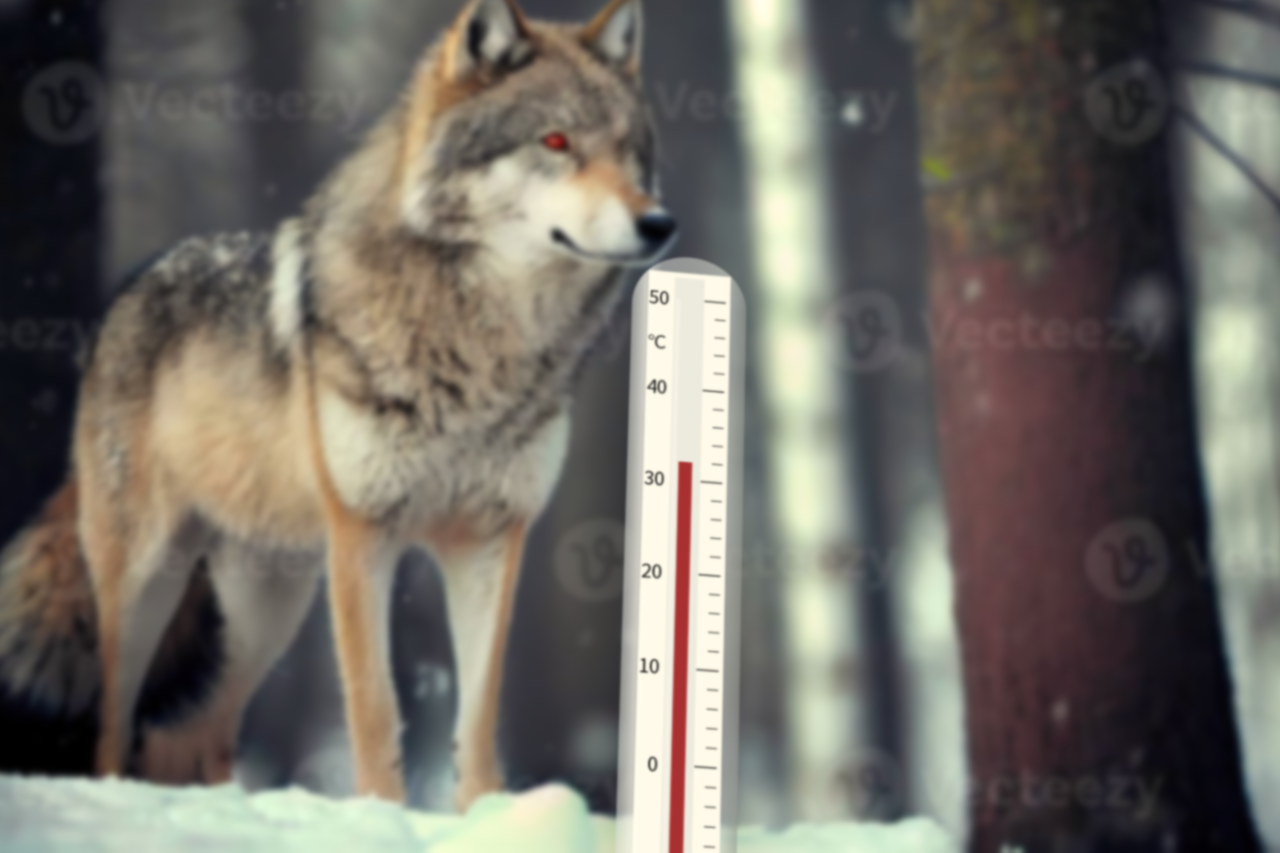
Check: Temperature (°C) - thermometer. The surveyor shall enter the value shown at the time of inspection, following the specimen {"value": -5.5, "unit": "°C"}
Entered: {"value": 32, "unit": "°C"}
